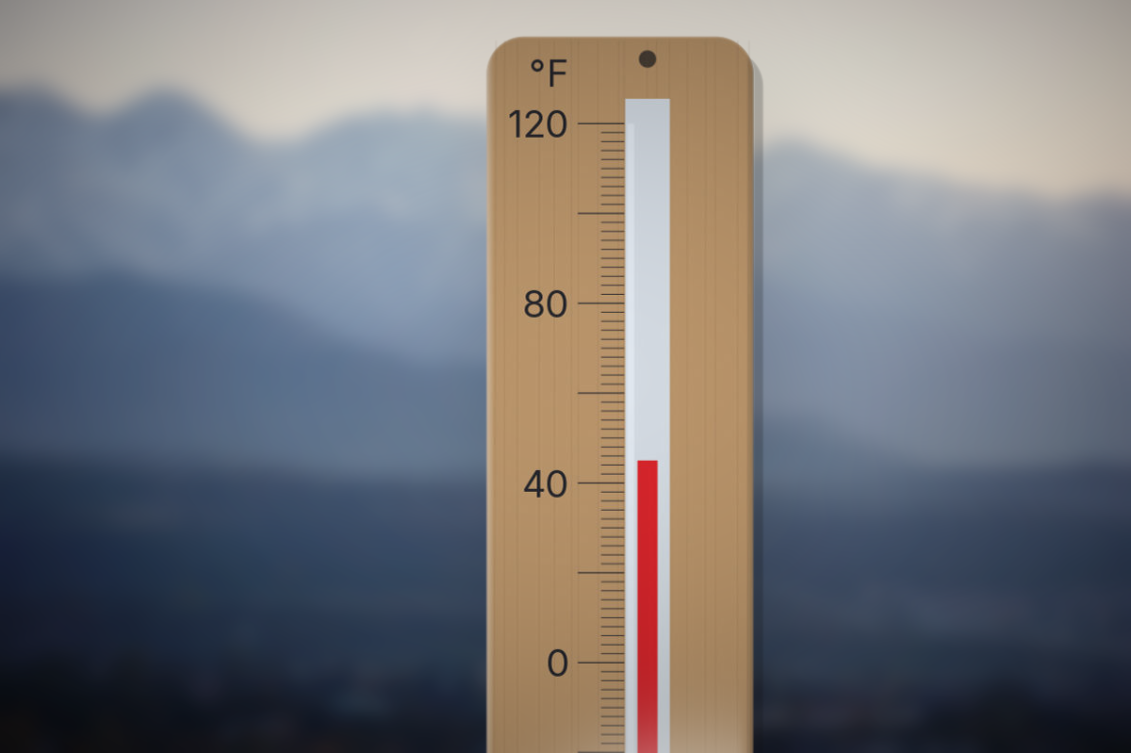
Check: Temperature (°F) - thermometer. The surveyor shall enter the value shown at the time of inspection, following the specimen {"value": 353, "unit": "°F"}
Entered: {"value": 45, "unit": "°F"}
